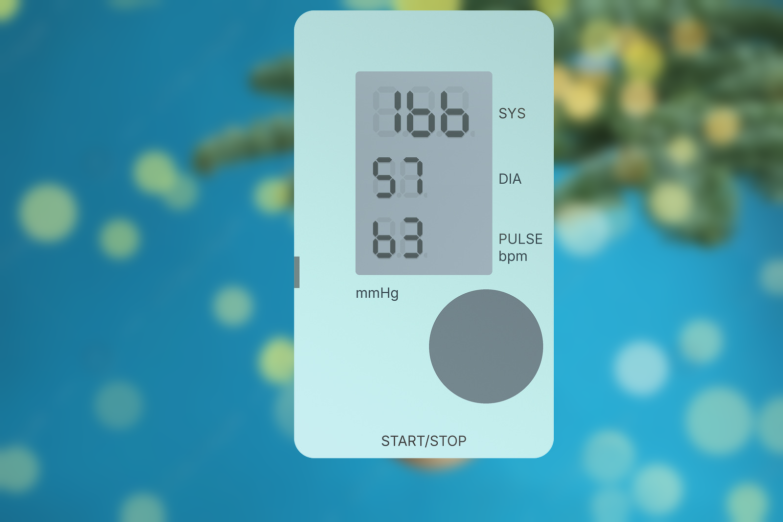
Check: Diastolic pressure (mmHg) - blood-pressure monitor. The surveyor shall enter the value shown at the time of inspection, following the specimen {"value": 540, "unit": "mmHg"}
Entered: {"value": 57, "unit": "mmHg"}
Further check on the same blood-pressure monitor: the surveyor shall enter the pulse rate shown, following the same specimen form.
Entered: {"value": 63, "unit": "bpm"}
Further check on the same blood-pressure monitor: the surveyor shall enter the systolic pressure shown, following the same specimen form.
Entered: {"value": 166, "unit": "mmHg"}
